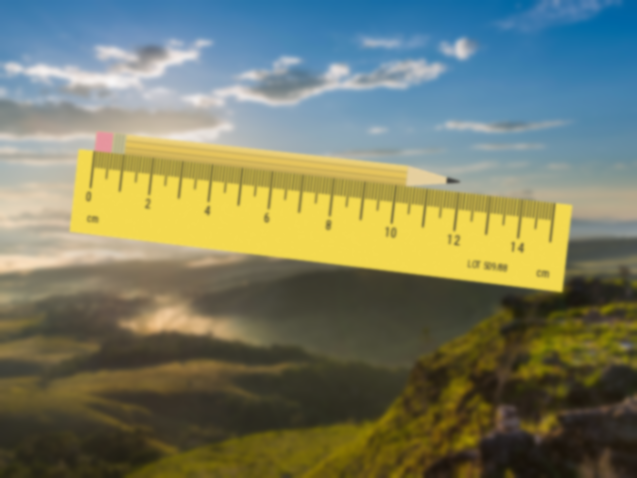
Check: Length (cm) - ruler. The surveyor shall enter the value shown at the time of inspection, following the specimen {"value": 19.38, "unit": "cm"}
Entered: {"value": 12, "unit": "cm"}
